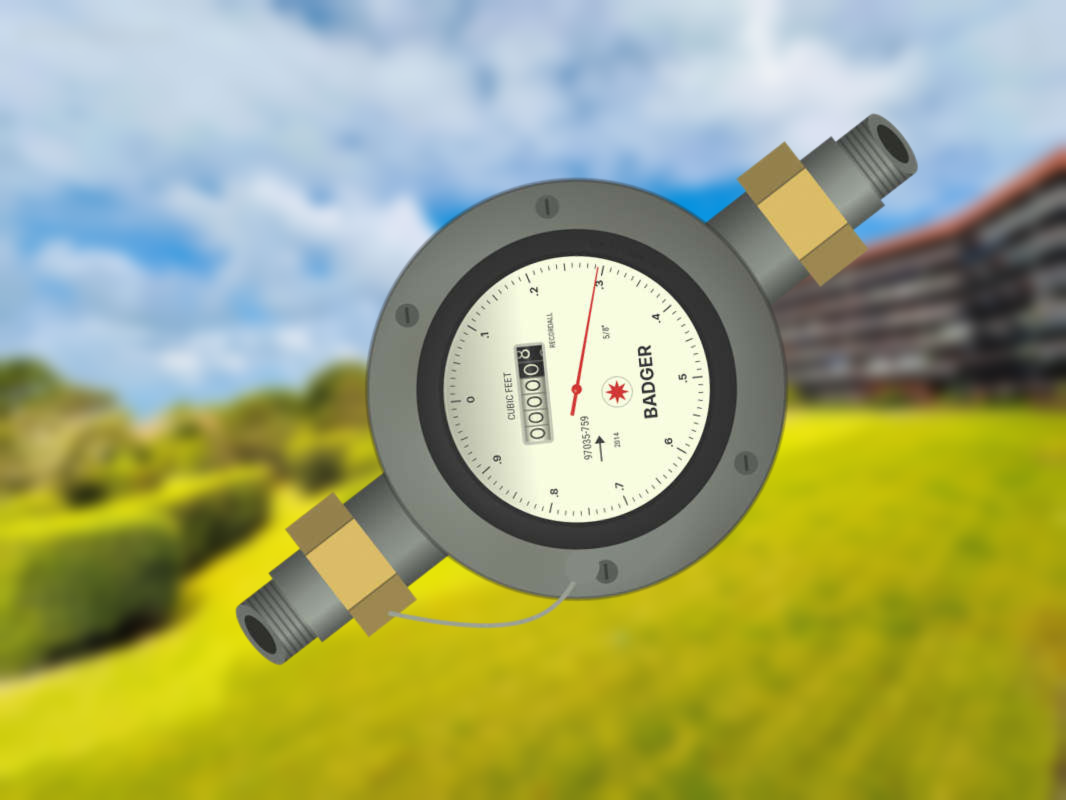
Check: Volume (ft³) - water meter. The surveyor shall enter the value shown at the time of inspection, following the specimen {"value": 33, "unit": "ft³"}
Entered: {"value": 8.29, "unit": "ft³"}
